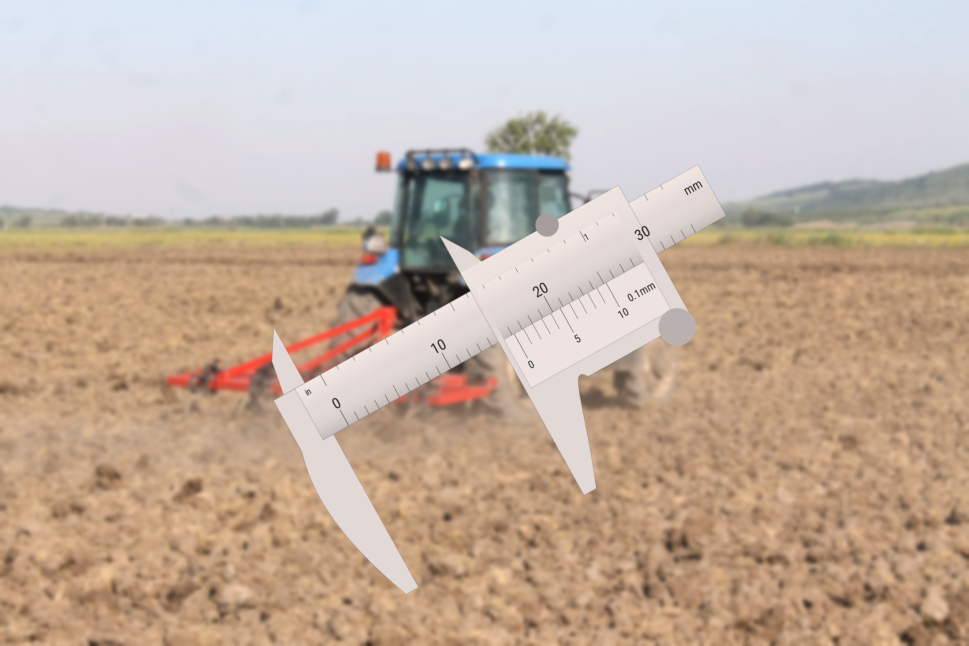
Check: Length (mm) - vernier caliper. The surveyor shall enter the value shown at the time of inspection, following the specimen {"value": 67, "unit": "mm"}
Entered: {"value": 16.2, "unit": "mm"}
